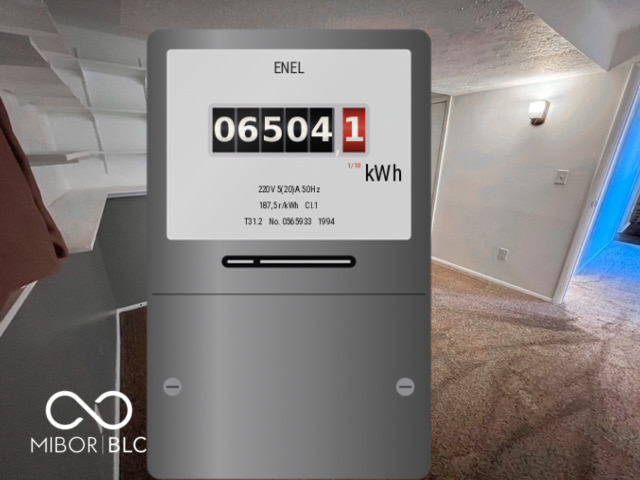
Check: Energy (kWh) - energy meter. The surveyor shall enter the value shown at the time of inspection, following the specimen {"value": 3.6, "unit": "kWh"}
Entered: {"value": 6504.1, "unit": "kWh"}
